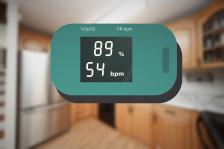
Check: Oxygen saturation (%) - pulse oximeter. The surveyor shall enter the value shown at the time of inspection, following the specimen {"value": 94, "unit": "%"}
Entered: {"value": 89, "unit": "%"}
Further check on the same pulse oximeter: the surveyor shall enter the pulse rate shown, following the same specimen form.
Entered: {"value": 54, "unit": "bpm"}
